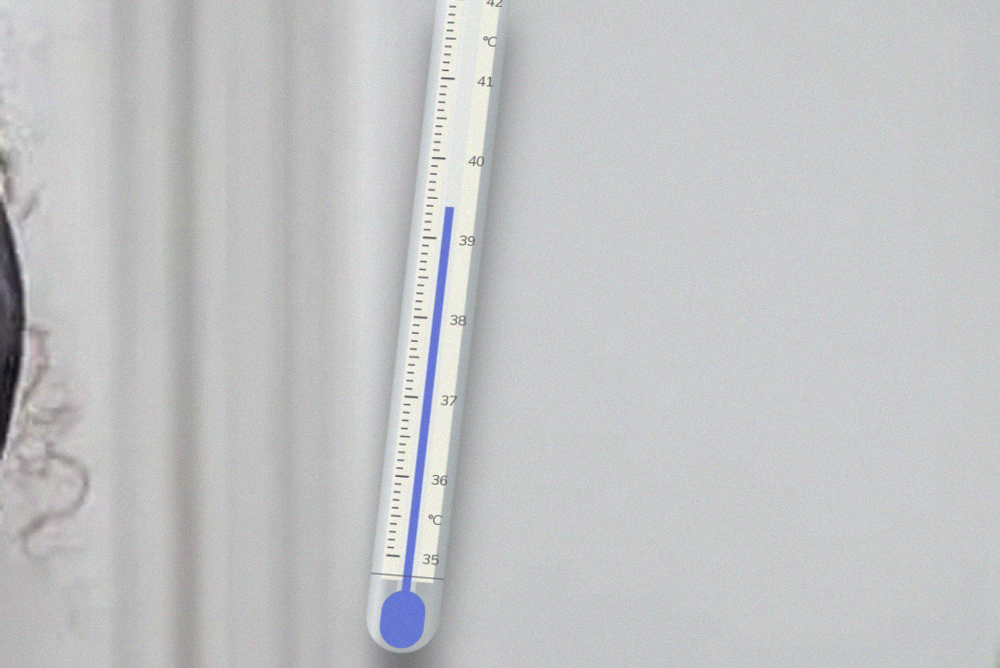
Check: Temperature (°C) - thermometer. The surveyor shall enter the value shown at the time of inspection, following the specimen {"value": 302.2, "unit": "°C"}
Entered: {"value": 39.4, "unit": "°C"}
